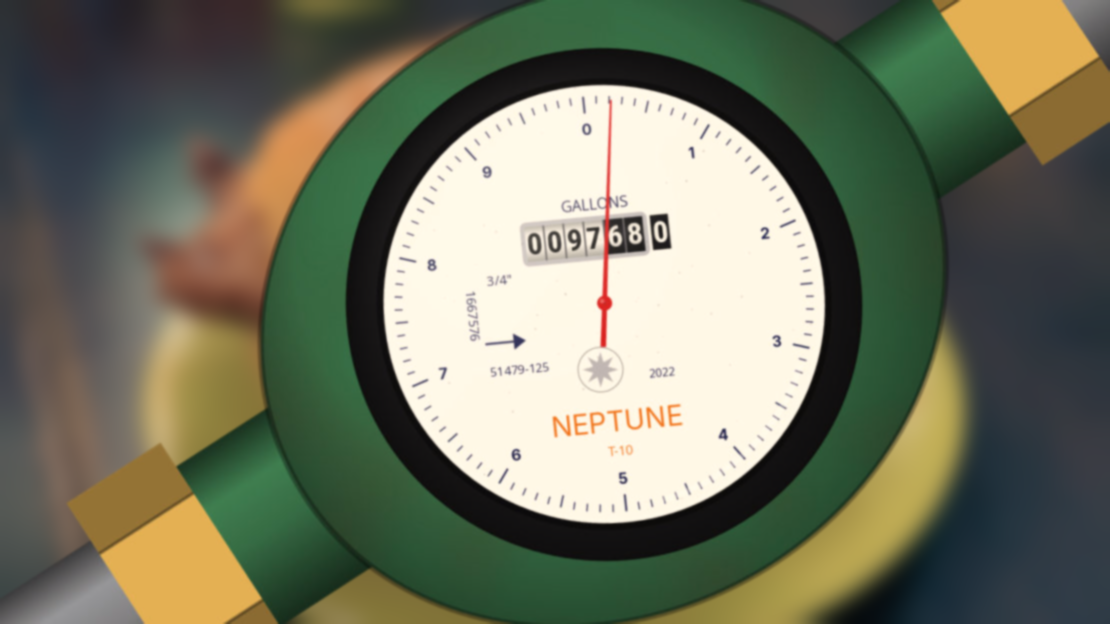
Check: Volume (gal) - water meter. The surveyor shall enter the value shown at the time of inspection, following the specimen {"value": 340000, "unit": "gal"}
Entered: {"value": 97680.2, "unit": "gal"}
